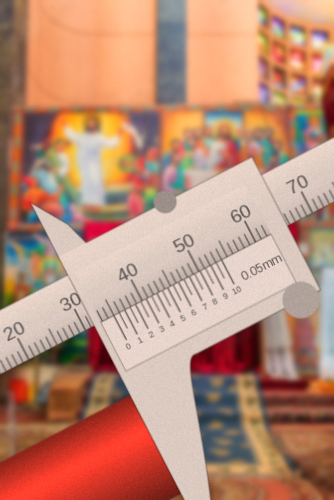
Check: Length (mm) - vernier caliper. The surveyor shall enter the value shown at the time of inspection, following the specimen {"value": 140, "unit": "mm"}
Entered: {"value": 35.0, "unit": "mm"}
